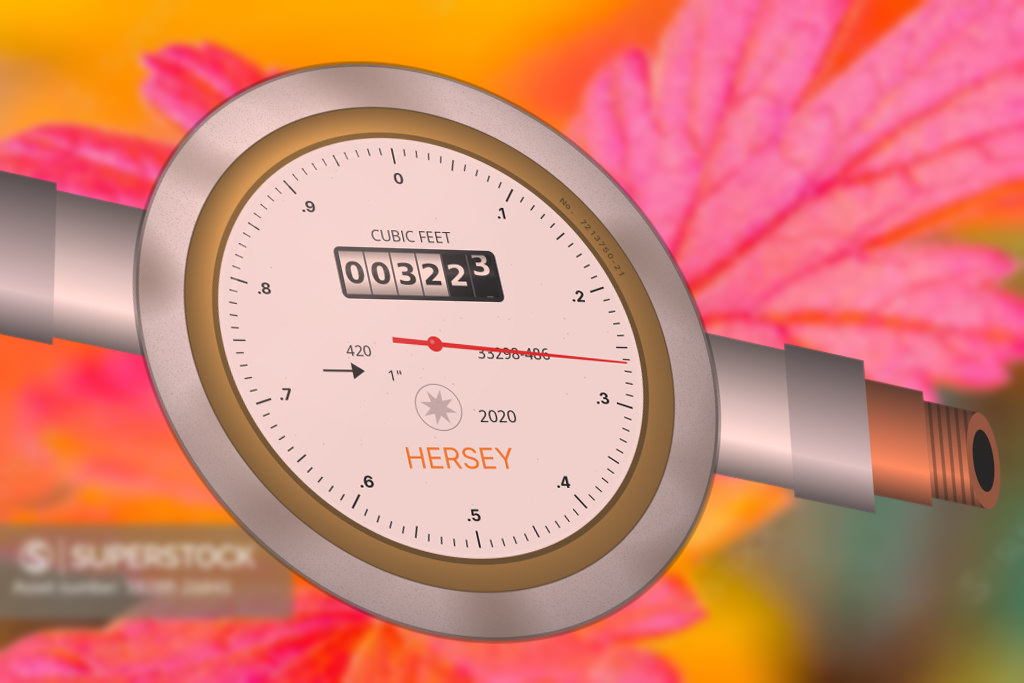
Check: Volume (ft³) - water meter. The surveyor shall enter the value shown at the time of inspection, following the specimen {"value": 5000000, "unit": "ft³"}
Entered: {"value": 3223.26, "unit": "ft³"}
